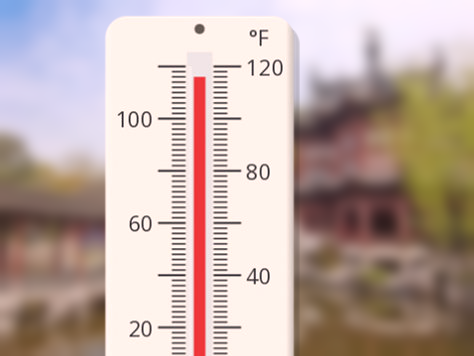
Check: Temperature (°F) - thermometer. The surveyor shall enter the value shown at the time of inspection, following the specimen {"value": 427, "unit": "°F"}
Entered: {"value": 116, "unit": "°F"}
